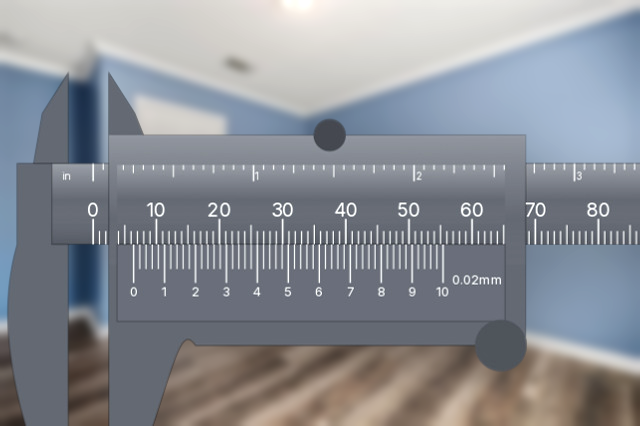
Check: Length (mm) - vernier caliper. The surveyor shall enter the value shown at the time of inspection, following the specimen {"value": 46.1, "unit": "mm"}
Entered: {"value": 6.4, "unit": "mm"}
